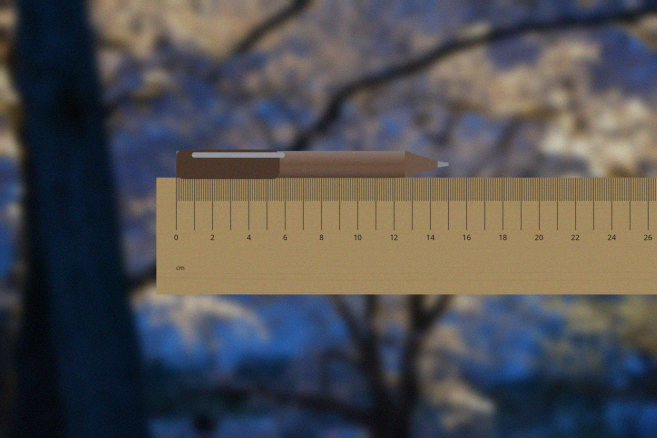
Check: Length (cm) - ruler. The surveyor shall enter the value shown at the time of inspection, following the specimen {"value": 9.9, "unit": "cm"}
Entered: {"value": 15, "unit": "cm"}
